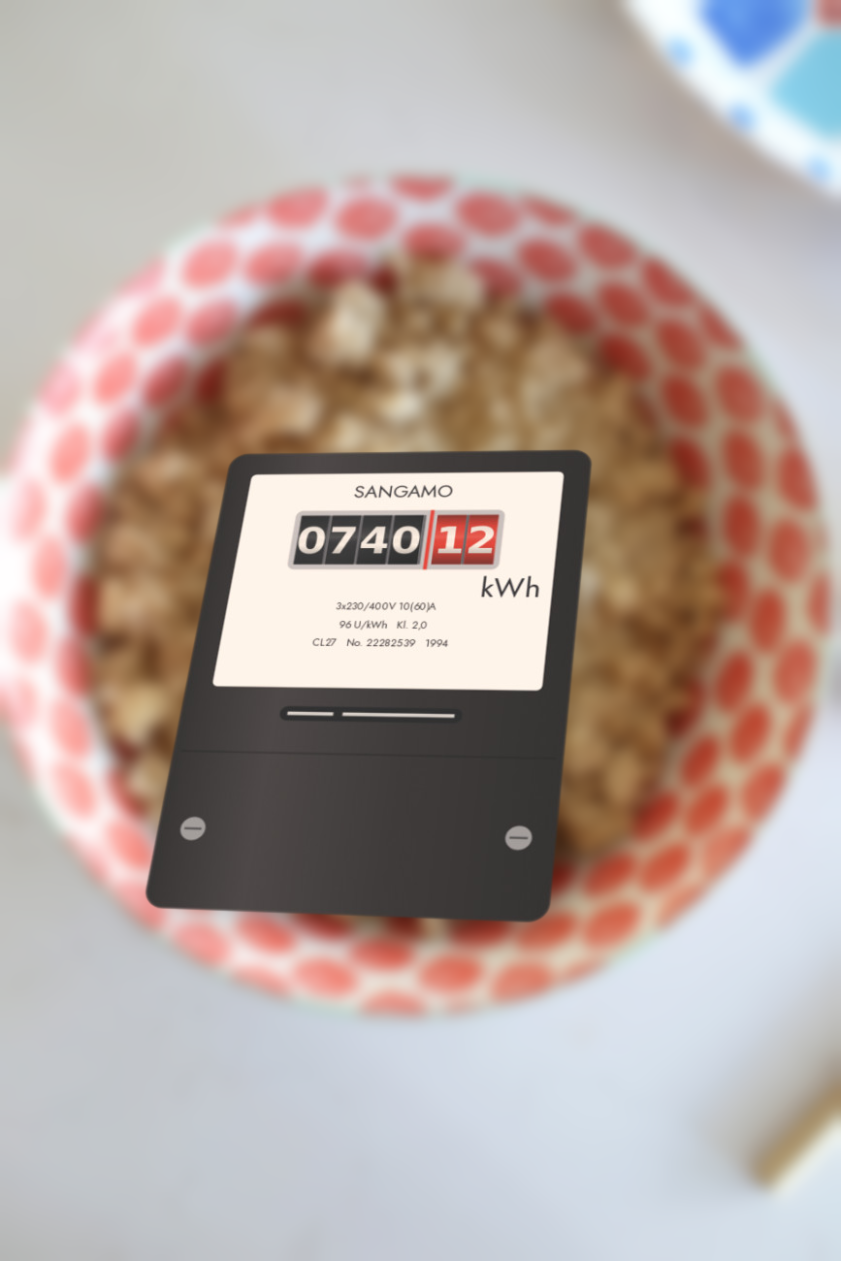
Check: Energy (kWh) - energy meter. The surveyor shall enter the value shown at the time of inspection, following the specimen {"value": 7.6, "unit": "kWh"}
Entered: {"value": 740.12, "unit": "kWh"}
